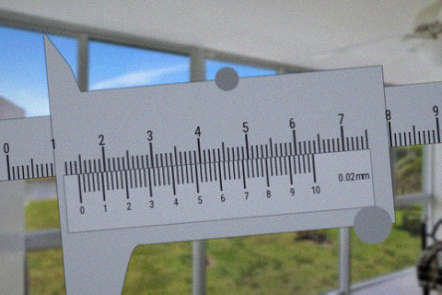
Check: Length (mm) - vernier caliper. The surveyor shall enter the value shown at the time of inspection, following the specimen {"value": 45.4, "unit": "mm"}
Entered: {"value": 14.5, "unit": "mm"}
